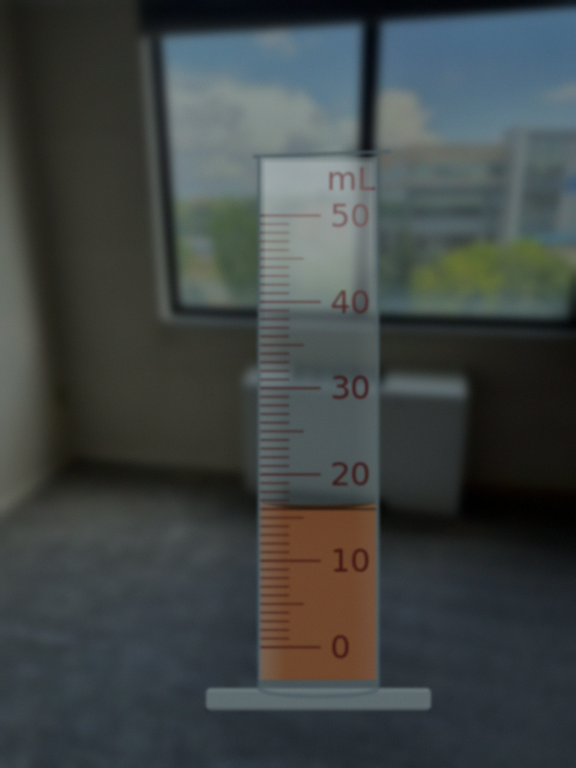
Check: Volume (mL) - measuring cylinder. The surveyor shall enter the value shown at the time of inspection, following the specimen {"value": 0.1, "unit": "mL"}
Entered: {"value": 16, "unit": "mL"}
